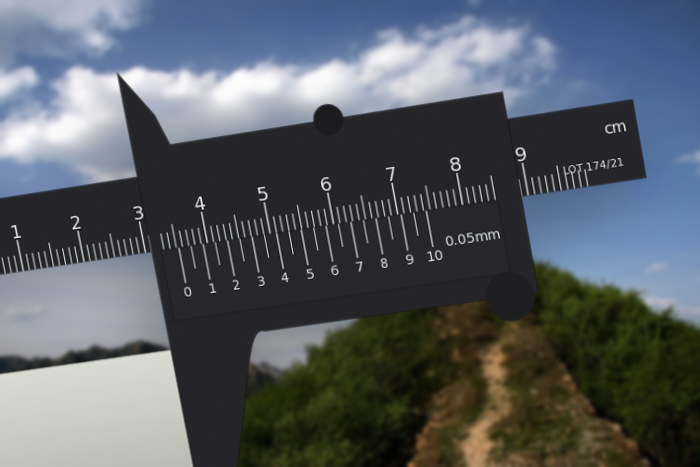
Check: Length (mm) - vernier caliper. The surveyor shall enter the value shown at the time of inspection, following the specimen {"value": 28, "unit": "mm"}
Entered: {"value": 35.4, "unit": "mm"}
